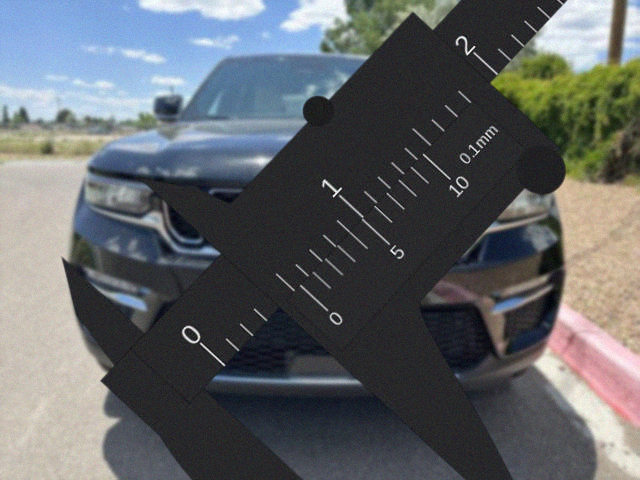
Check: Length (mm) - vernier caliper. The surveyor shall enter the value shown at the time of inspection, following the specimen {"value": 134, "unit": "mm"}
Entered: {"value": 5.4, "unit": "mm"}
